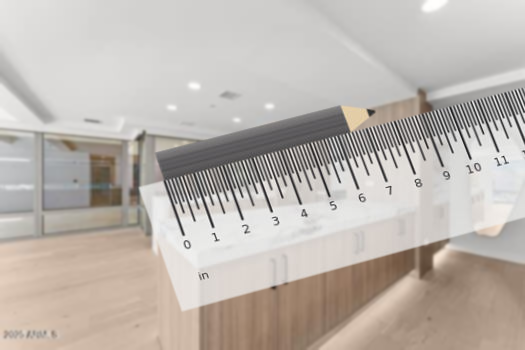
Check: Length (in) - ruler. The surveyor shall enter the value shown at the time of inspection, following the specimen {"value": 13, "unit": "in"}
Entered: {"value": 7.5, "unit": "in"}
